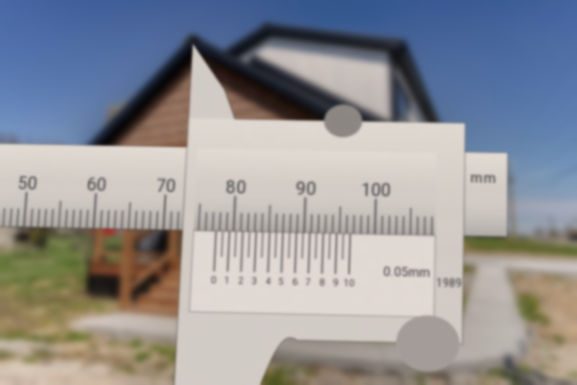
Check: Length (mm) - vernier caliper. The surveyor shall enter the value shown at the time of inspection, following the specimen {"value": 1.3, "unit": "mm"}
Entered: {"value": 77.5, "unit": "mm"}
